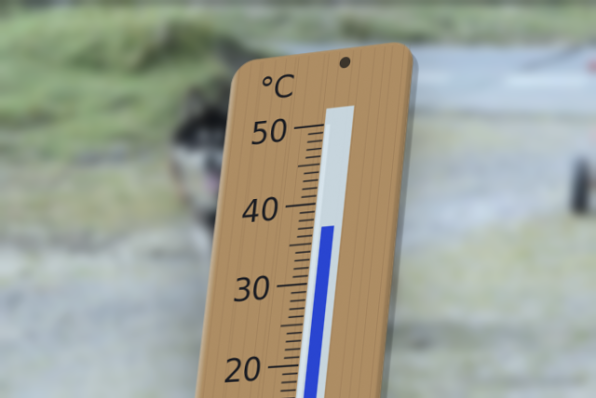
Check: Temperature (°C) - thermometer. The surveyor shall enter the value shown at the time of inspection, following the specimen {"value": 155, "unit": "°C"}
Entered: {"value": 37, "unit": "°C"}
